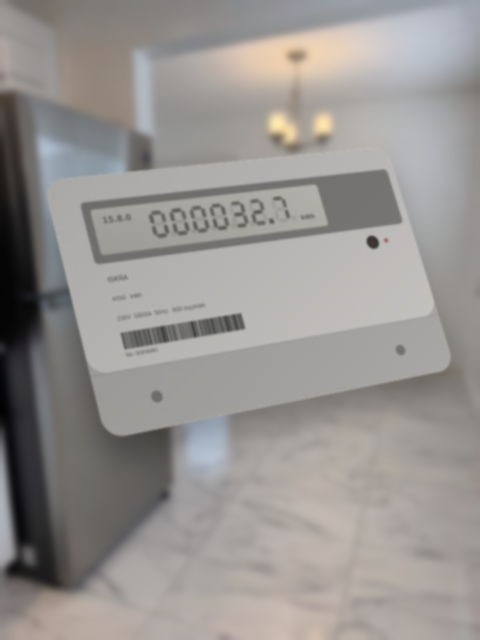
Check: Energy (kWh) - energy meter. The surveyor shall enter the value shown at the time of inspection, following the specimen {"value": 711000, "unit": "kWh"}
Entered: {"value": 32.7, "unit": "kWh"}
